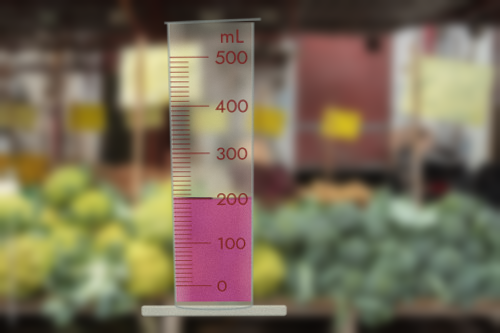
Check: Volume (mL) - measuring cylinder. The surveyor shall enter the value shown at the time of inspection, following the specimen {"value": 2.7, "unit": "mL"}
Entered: {"value": 200, "unit": "mL"}
